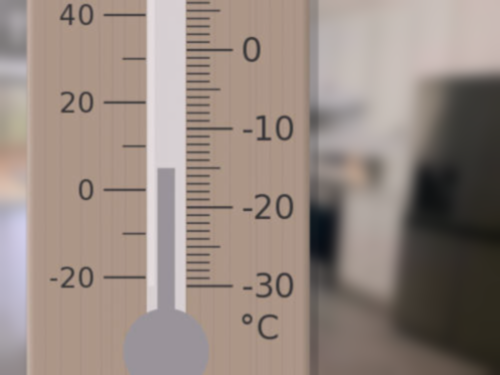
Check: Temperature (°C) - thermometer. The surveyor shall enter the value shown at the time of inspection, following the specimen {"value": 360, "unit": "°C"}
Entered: {"value": -15, "unit": "°C"}
